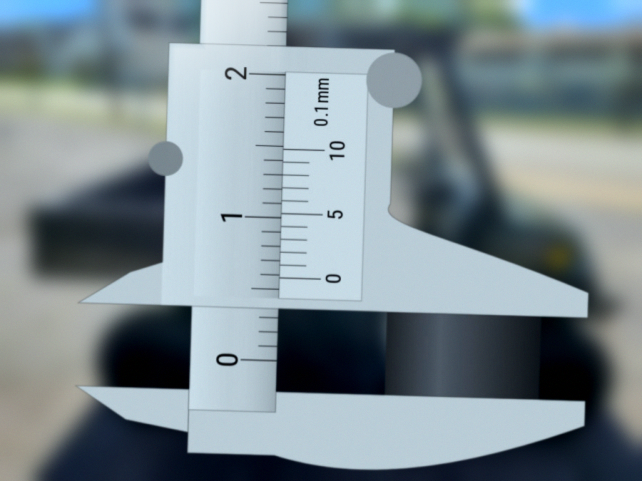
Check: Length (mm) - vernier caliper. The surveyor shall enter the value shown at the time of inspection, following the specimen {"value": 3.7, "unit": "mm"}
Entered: {"value": 5.8, "unit": "mm"}
